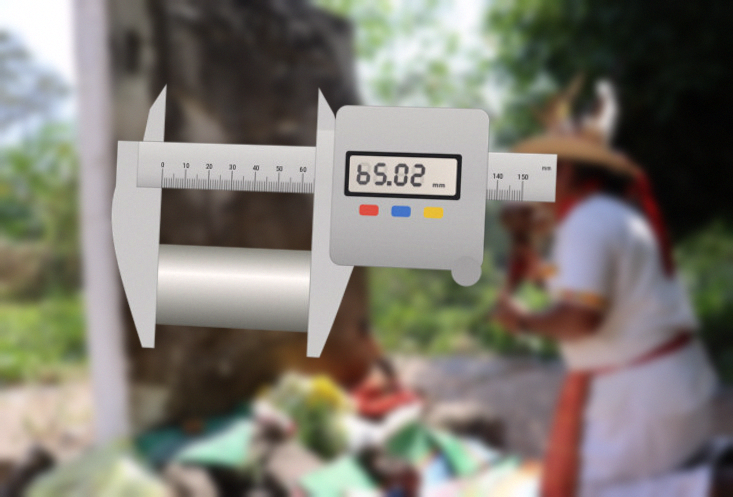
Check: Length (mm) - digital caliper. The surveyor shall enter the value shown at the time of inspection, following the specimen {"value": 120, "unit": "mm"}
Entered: {"value": 65.02, "unit": "mm"}
